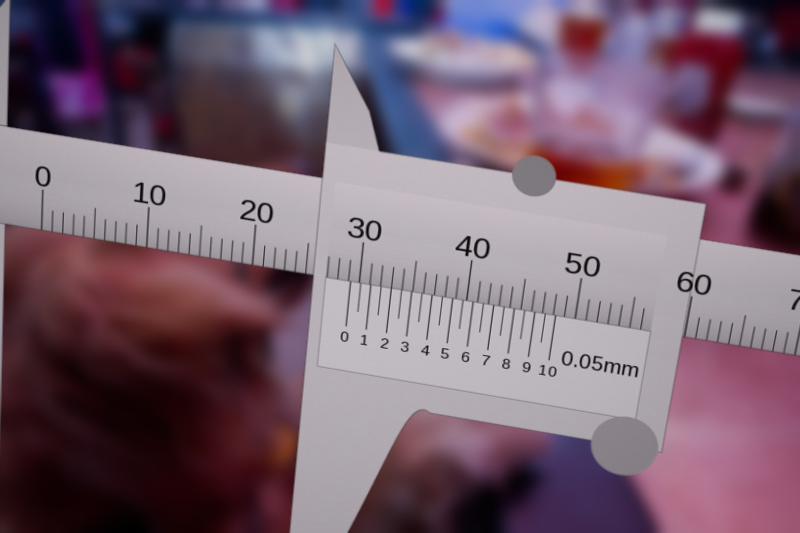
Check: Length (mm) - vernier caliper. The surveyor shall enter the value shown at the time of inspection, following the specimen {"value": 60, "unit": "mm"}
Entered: {"value": 29.2, "unit": "mm"}
